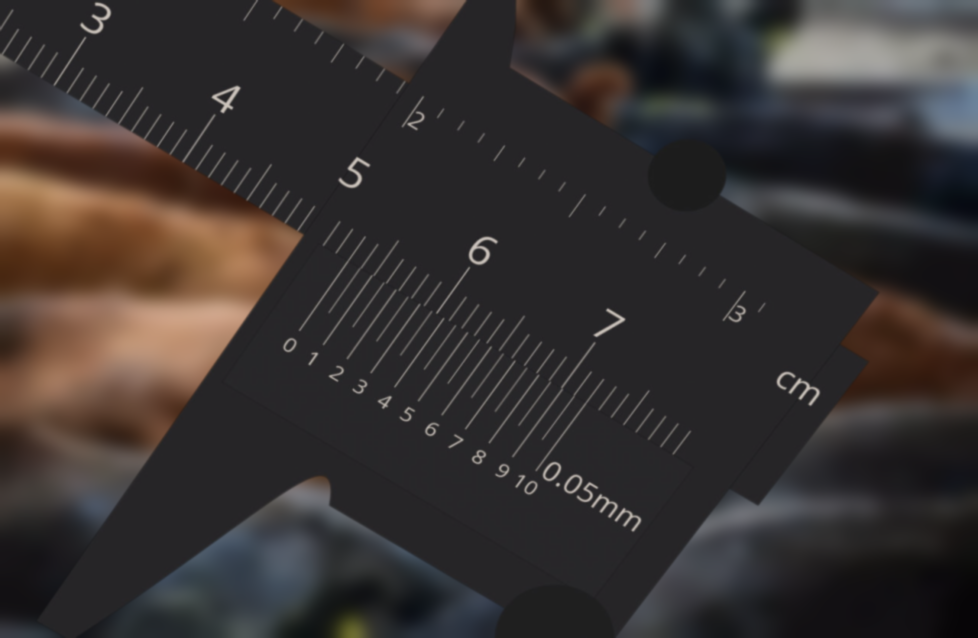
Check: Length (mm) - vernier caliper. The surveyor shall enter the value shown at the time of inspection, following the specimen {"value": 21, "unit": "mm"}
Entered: {"value": 53.0, "unit": "mm"}
